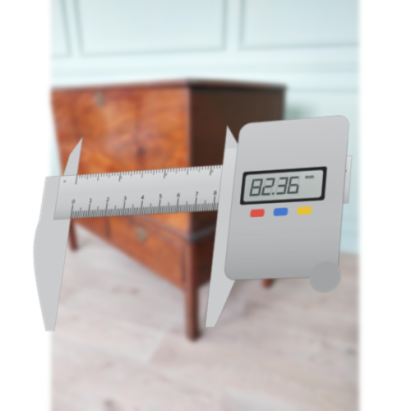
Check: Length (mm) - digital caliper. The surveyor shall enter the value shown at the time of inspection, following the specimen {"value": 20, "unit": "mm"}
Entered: {"value": 82.36, "unit": "mm"}
